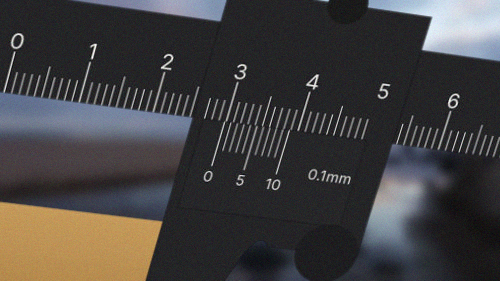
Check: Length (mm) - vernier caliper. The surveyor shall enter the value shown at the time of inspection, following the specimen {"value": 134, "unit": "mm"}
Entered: {"value": 29.8, "unit": "mm"}
